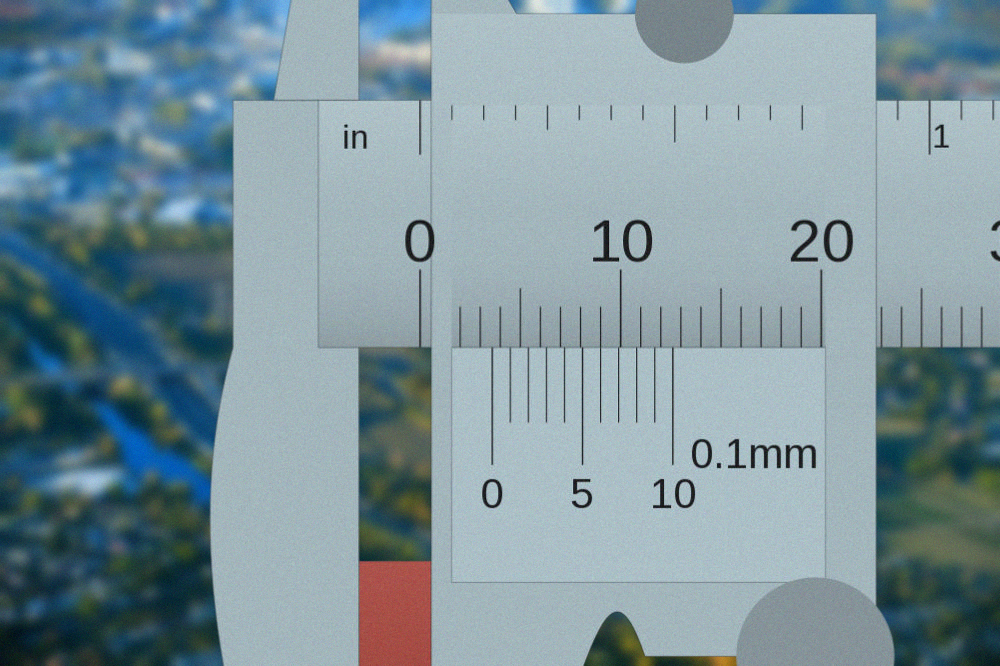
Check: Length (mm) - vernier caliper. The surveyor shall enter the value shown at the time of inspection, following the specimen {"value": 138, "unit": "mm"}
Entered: {"value": 3.6, "unit": "mm"}
